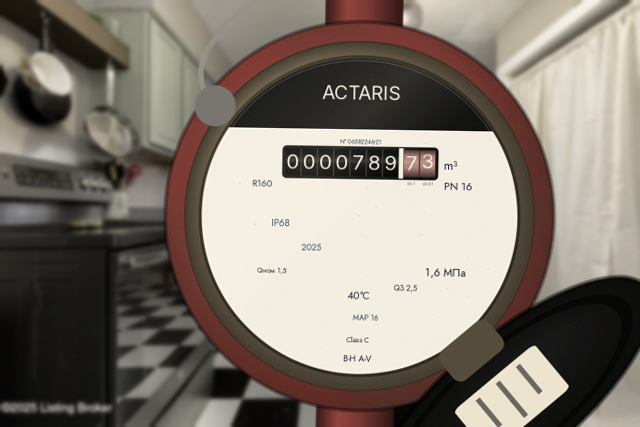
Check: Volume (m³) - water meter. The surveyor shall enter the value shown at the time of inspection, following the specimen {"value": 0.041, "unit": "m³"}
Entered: {"value": 789.73, "unit": "m³"}
